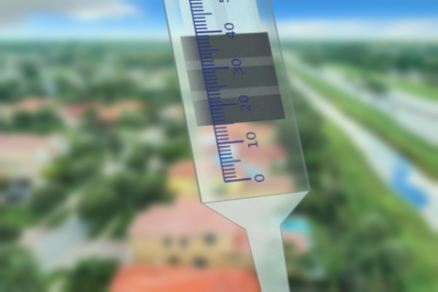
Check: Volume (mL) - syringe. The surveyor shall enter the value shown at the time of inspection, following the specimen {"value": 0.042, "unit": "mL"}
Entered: {"value": 15, "unit": "mL"}
